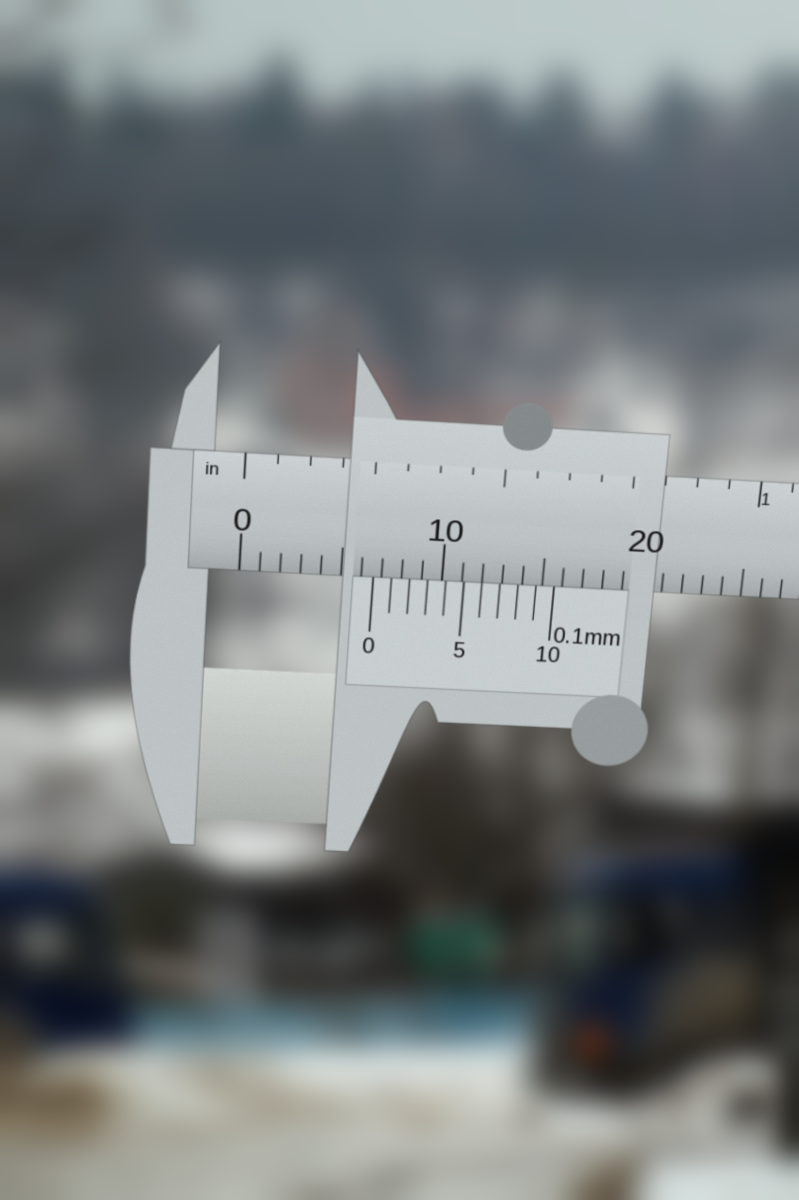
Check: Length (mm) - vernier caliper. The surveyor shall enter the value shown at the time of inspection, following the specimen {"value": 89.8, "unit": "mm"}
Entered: {"value": 6.6, "unit": "mm"}
